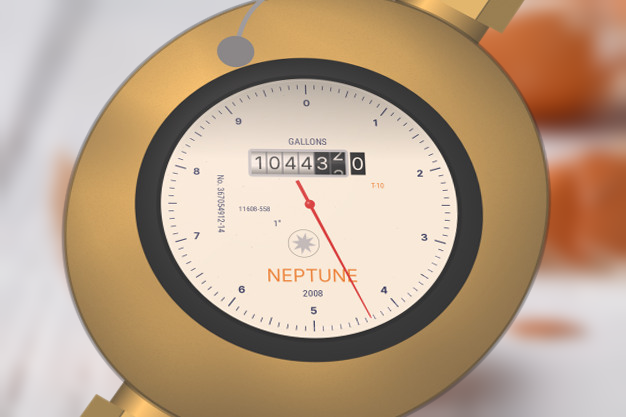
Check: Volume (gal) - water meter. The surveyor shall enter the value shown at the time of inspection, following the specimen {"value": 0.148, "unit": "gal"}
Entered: {"value": 1044324.3, "unit": "gal"}
